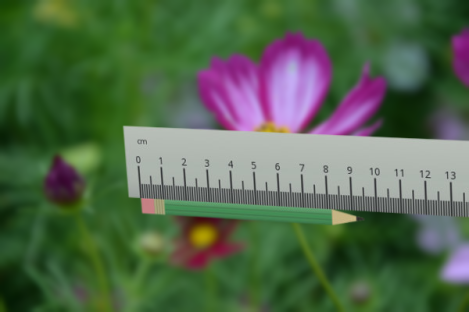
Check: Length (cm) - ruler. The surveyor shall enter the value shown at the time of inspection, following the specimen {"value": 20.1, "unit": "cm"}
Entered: {"value": 9.5, "unit": "cm"}
